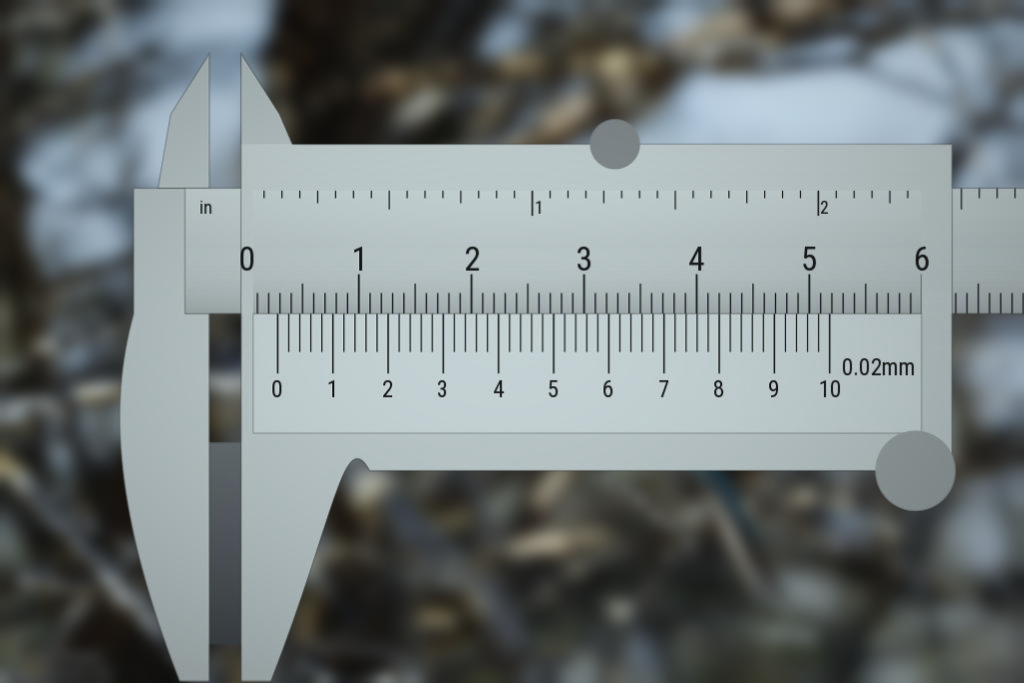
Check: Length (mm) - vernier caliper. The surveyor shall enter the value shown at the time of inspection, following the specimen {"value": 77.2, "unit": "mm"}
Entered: {"value": 2.8, "unit": "mm"}
